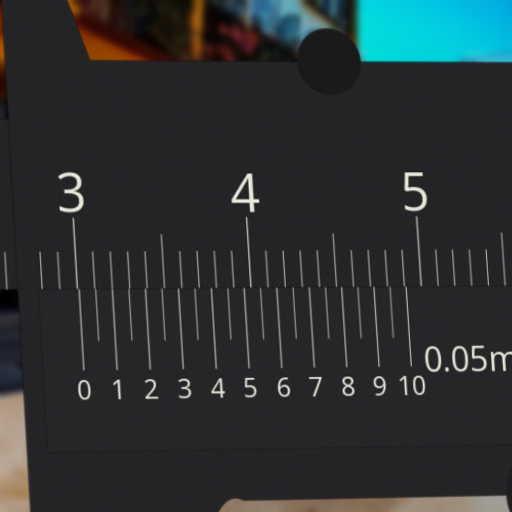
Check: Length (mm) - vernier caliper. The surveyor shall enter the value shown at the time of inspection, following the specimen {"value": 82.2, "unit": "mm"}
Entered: {"value": 30.1, "unit": "mm"}
